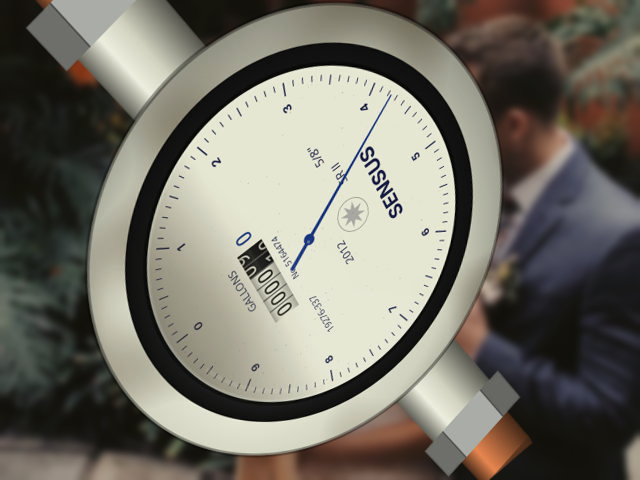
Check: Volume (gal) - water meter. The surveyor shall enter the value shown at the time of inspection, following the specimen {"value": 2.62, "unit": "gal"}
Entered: {"value": 94.2, "unit": "gal"}
